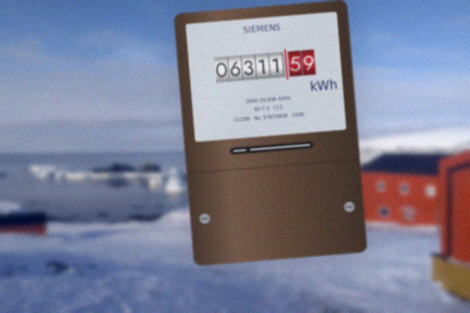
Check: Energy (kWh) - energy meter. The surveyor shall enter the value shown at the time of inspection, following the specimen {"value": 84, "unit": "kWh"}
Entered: {"value": 6311.59, "unit": "kWh"}
